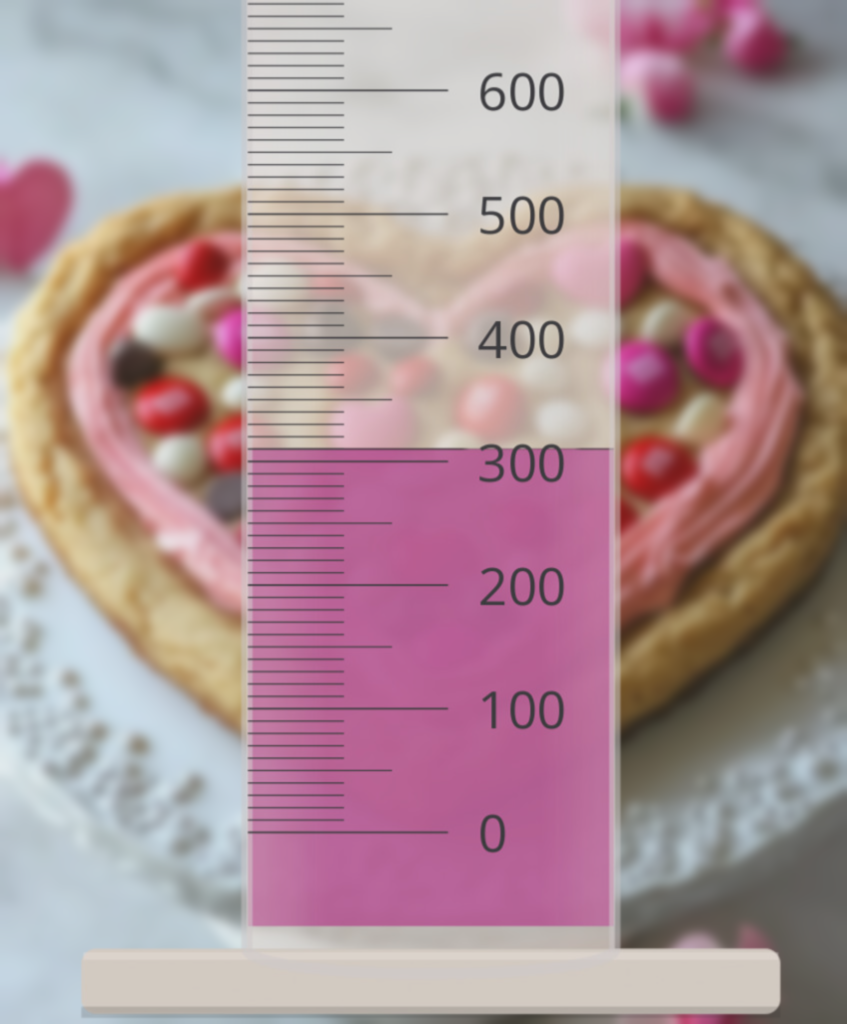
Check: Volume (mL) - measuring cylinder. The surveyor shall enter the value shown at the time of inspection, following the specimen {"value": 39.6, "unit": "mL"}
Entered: {"value": 310, "unit": "mL"}
